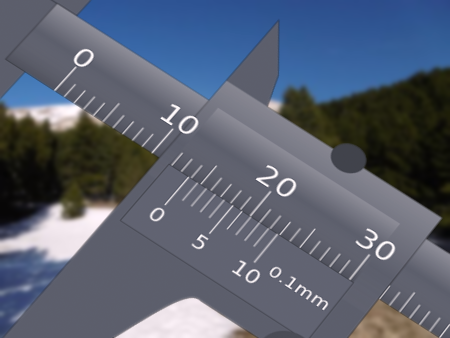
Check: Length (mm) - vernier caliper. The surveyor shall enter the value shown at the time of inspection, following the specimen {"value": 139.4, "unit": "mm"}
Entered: {"value": 13.8, "unit": "mm"}
